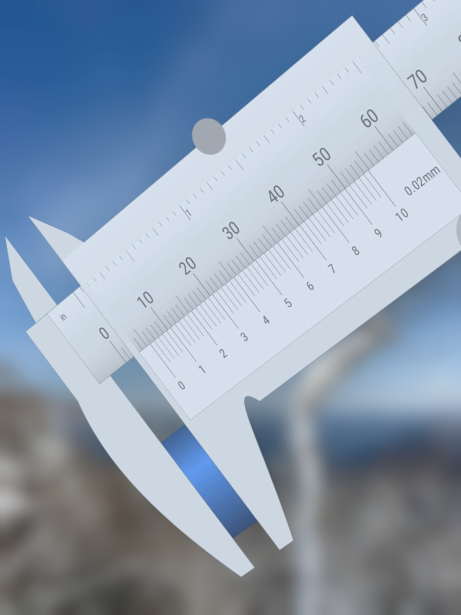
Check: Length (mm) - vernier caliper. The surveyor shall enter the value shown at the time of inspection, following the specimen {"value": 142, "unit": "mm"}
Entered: {"value": 5.8, "unit": "mm"}
